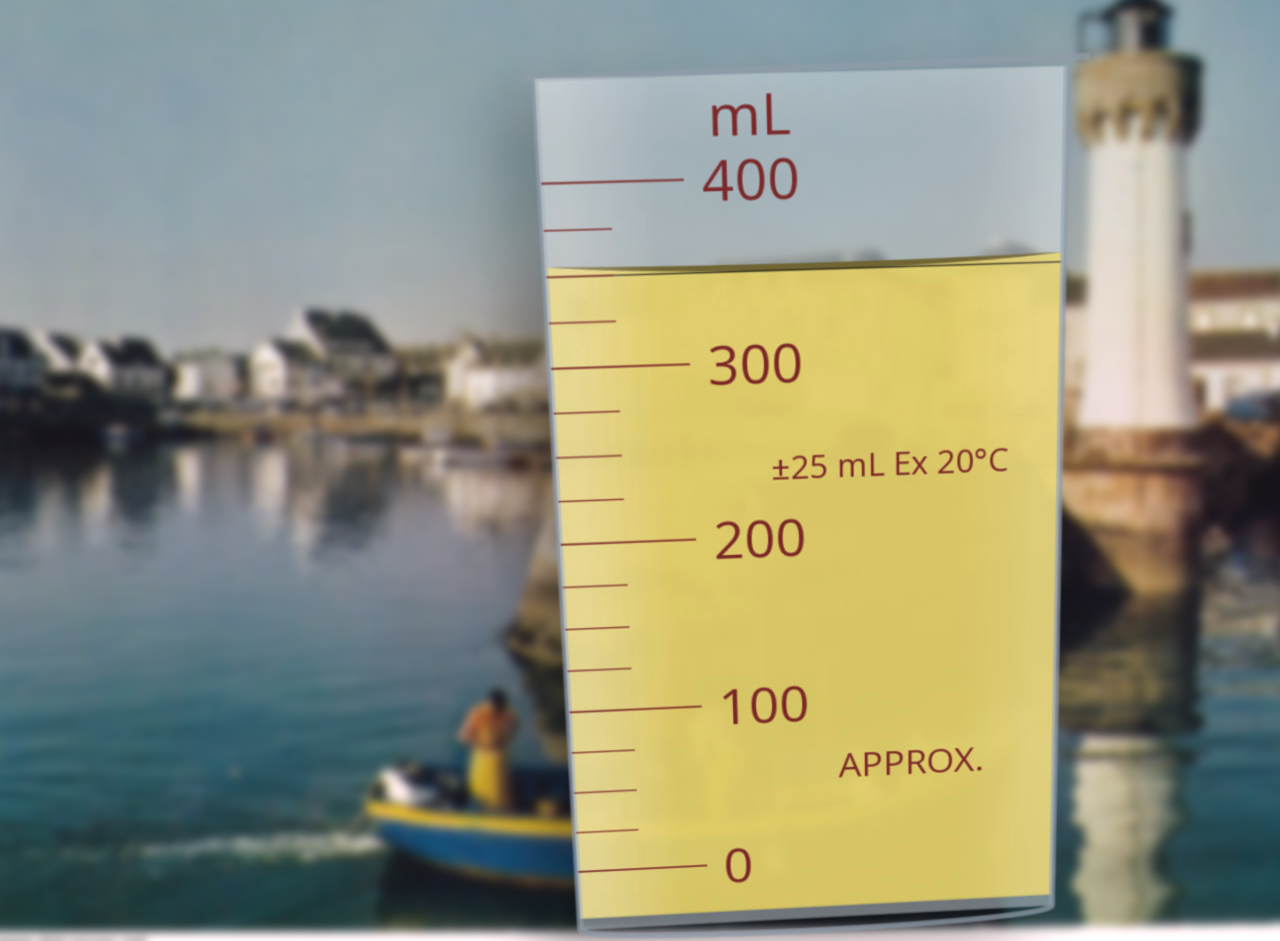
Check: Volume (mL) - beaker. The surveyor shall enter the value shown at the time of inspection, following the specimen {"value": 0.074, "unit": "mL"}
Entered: {"value": 350, "unit": "mL"}
